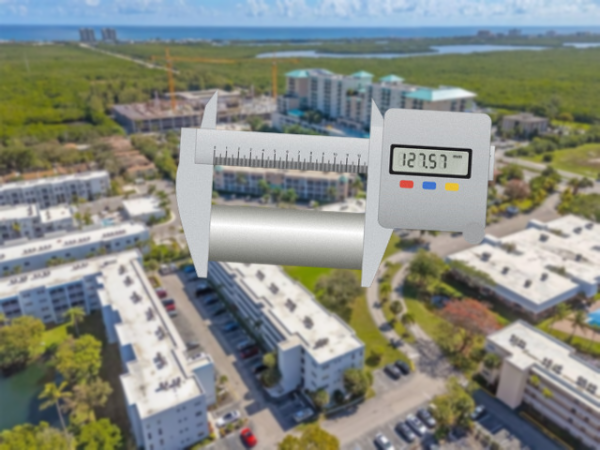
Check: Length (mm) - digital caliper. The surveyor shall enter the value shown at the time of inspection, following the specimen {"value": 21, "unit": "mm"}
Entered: {"value": 127.57, "unit": "mm"}
